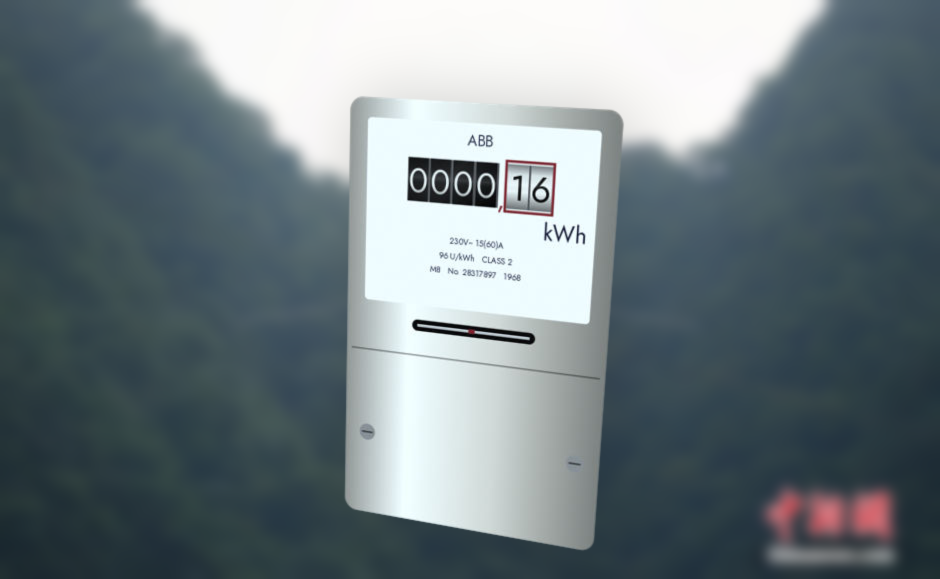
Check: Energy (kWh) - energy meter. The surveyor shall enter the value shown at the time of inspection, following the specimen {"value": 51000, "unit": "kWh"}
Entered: {"value": 0.16, "unit": "kWh"}
